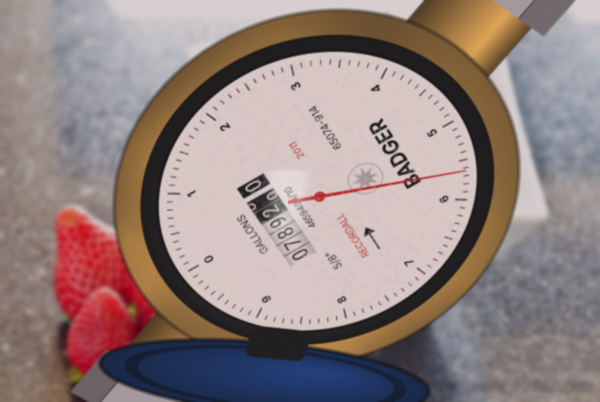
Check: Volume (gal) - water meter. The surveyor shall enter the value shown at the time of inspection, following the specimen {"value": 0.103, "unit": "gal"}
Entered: {"value": 789285.6, "unit": "gal"}
